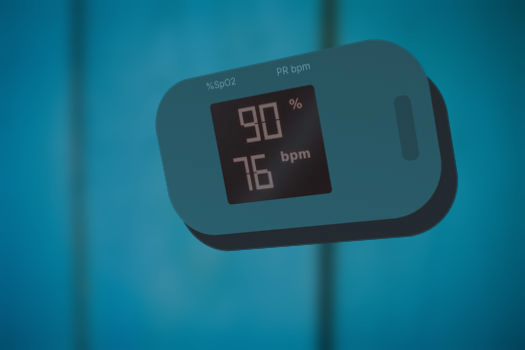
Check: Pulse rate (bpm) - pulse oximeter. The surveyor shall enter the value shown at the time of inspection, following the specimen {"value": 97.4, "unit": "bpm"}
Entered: {"value": 76, "unit": "bpm"}
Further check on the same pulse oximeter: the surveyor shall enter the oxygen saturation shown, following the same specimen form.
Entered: {"value": 90, "unit": "%"}
